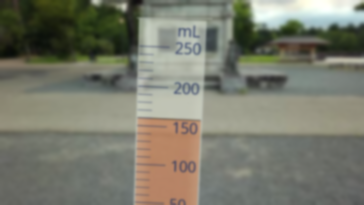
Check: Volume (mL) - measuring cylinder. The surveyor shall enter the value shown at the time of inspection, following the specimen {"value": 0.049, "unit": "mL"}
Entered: {"value": 160, "unit": "mL"}
